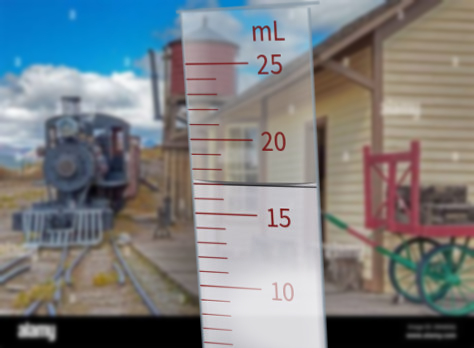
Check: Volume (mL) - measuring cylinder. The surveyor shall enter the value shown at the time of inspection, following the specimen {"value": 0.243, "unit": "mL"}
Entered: {"value": 17, "unit": "mL"}
